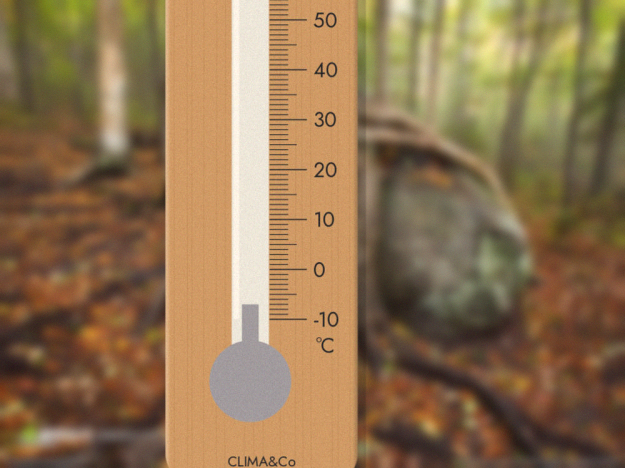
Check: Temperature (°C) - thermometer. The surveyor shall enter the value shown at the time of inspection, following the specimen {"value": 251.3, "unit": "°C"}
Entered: {"value": -7, "unit": "°C"}
